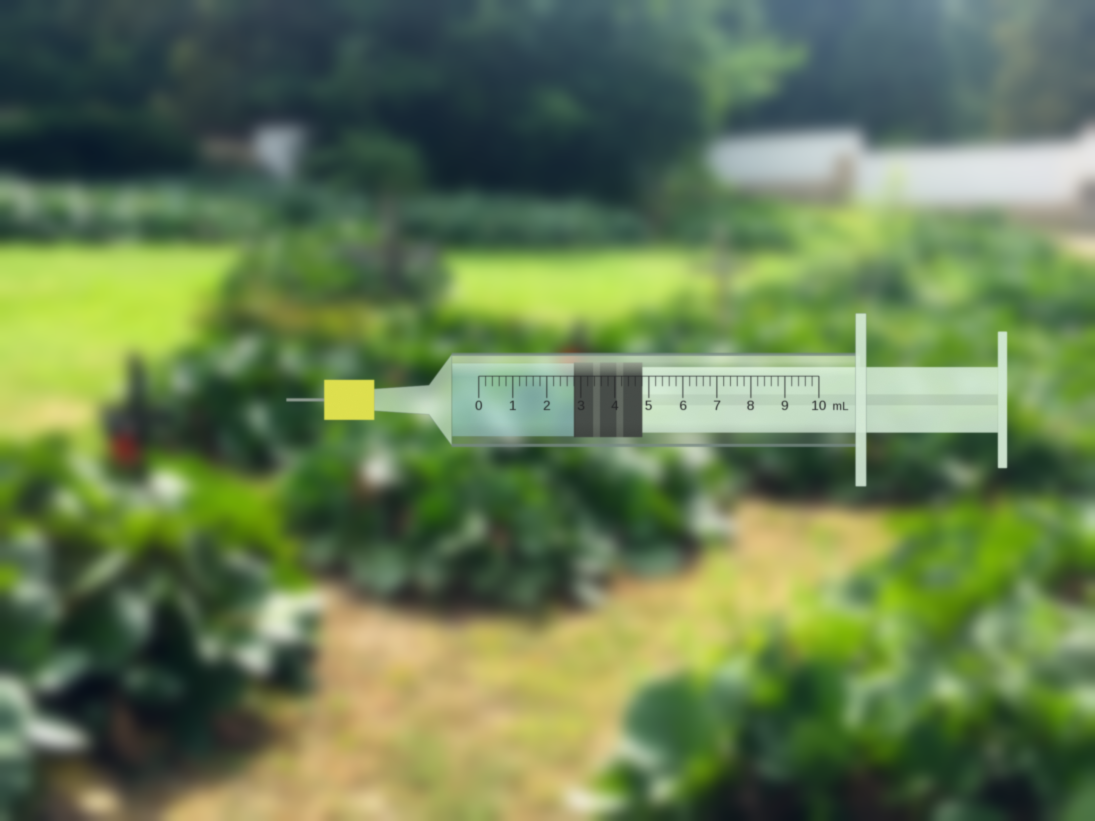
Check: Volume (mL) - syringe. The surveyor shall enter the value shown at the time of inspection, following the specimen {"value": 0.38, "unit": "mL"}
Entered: {"value": 2.8, "unit": "mL"}
